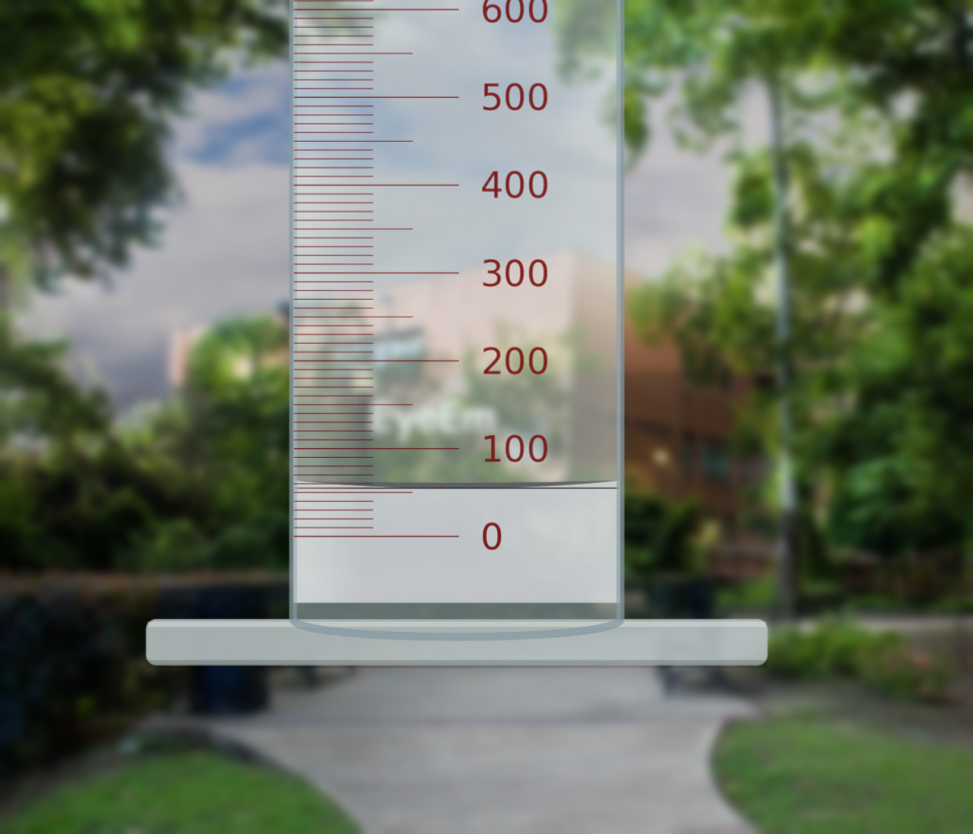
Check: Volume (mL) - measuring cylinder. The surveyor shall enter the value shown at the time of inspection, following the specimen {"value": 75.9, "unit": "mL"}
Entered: {"value": 55, "unit": "mL"}
